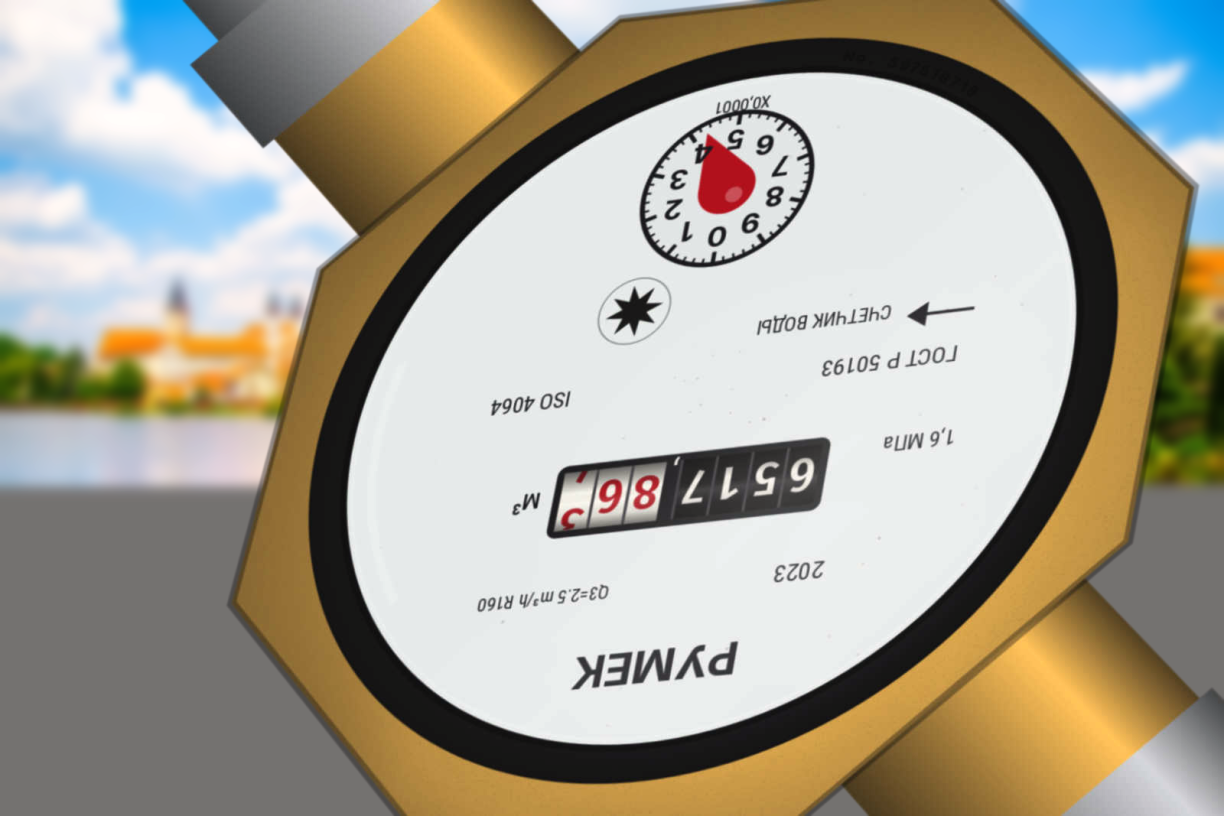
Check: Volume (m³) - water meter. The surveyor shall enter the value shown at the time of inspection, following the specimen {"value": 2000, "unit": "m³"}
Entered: {"value": 6517.8634, "unit": "m³"}
